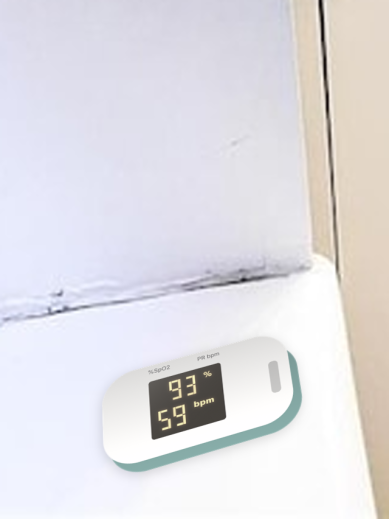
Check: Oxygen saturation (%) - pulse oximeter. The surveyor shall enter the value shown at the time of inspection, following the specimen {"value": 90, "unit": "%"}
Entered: {"value": 93, "unit": "%"}
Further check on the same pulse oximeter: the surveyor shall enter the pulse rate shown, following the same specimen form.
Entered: {"value": 59, "unit": "bpm"}
